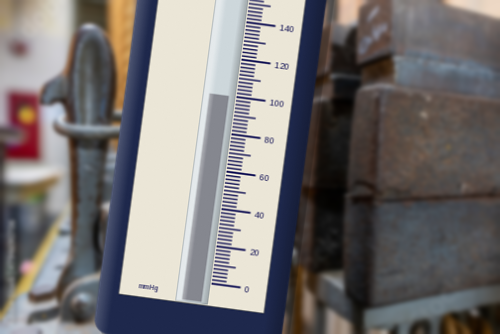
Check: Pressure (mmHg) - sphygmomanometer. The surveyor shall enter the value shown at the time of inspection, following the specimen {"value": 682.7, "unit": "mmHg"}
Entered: {"value": 100, "unit": "mmHg"}
